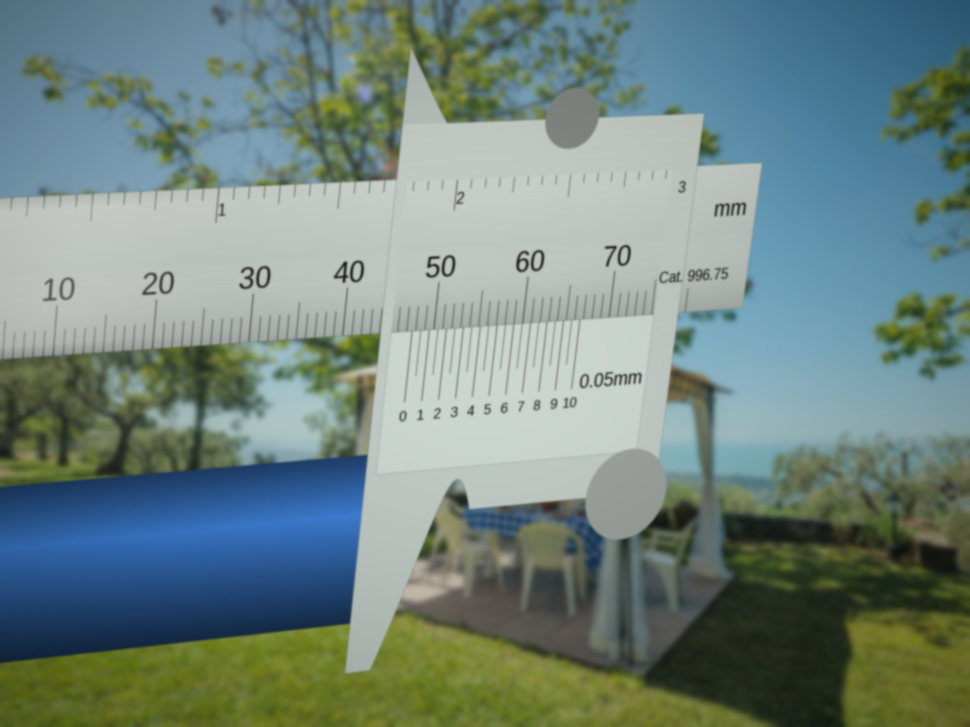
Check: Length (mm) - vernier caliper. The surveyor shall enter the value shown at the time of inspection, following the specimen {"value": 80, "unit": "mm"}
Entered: {"value": 47.6, "unit": "mm"}
